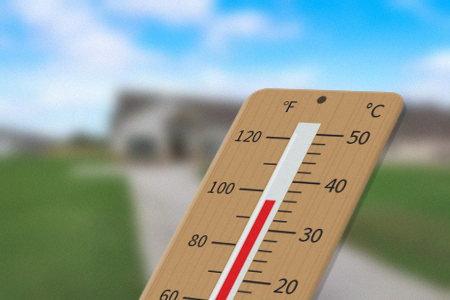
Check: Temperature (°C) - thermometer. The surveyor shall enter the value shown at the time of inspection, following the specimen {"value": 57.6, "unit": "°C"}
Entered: {"value": 36, "unit": "°C"}
